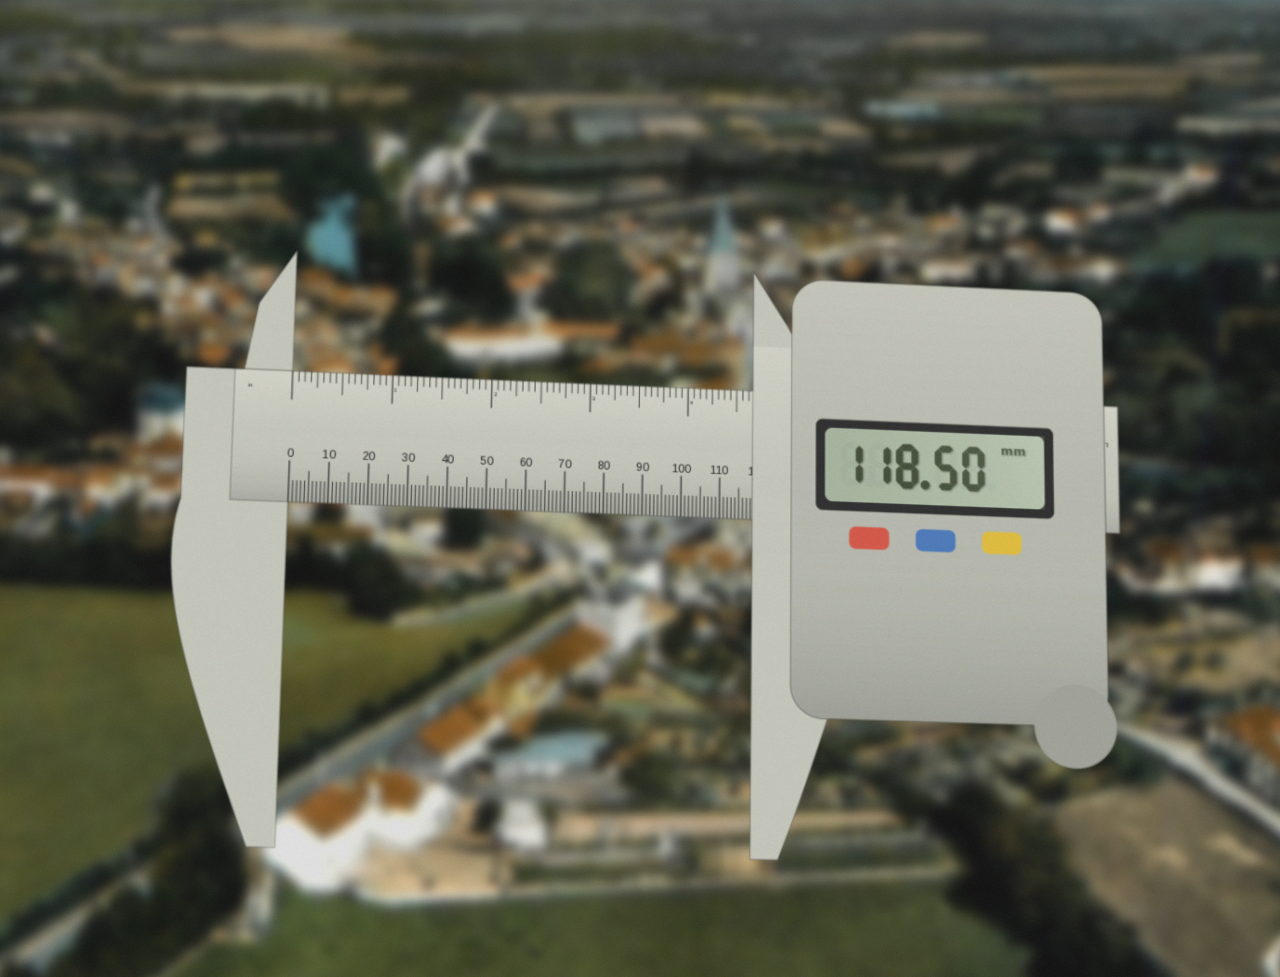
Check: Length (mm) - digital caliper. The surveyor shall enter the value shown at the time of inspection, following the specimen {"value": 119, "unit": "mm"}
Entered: {"value": 118.50, "unit": "mm"}
